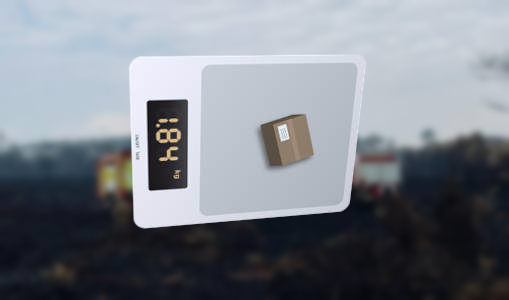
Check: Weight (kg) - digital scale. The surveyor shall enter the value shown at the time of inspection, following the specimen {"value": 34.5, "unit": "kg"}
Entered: {"value": 1.84, "unit": "kg"}
